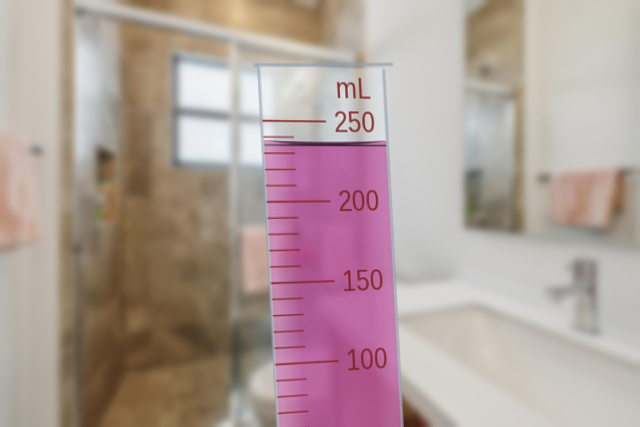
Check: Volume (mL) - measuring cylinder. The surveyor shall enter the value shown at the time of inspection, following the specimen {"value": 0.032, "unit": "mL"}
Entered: {"value": 235, "unit": "mL"}
